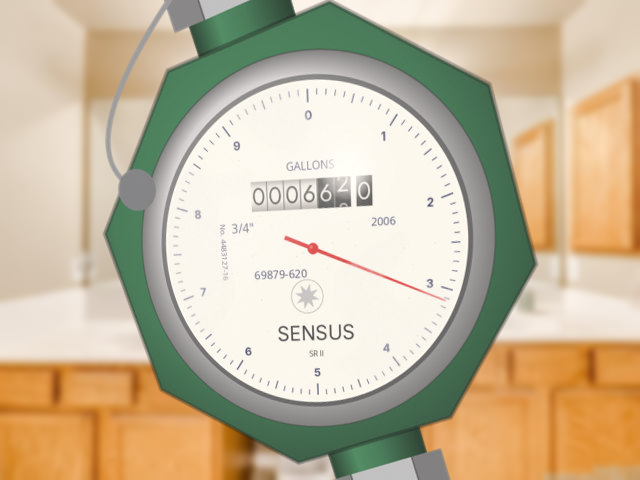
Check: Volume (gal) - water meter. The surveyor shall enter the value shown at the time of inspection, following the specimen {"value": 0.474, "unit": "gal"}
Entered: {"value": 6623.1, "unit": "gal"}
